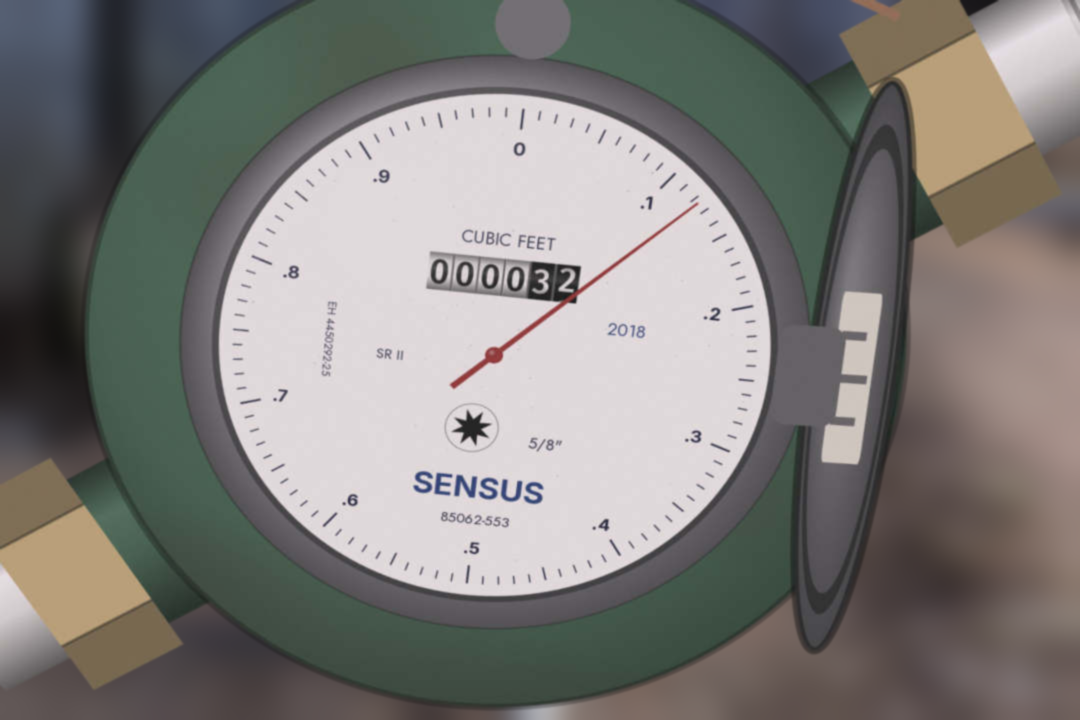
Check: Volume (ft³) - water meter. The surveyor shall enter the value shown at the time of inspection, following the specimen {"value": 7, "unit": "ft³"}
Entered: {"value": 32.12, "unit": "ft³"}
